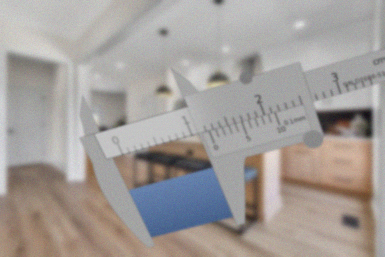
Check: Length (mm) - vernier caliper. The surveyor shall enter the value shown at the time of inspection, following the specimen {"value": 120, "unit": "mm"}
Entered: {"value": 12.4, "unit": "mm"}
